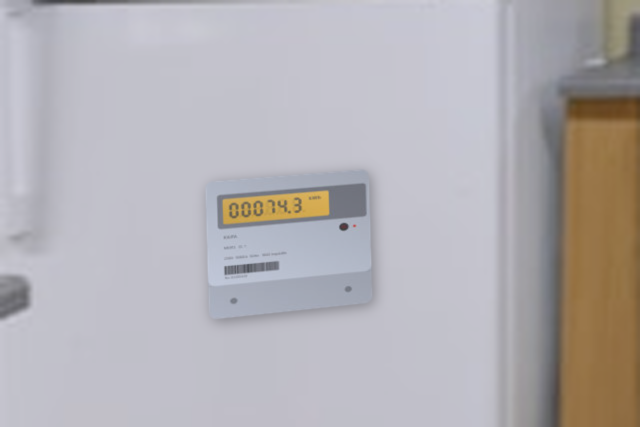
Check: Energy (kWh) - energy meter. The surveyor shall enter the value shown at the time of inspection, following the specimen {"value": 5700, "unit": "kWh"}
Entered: {"value": 74.3, "unit": "kWh"}
